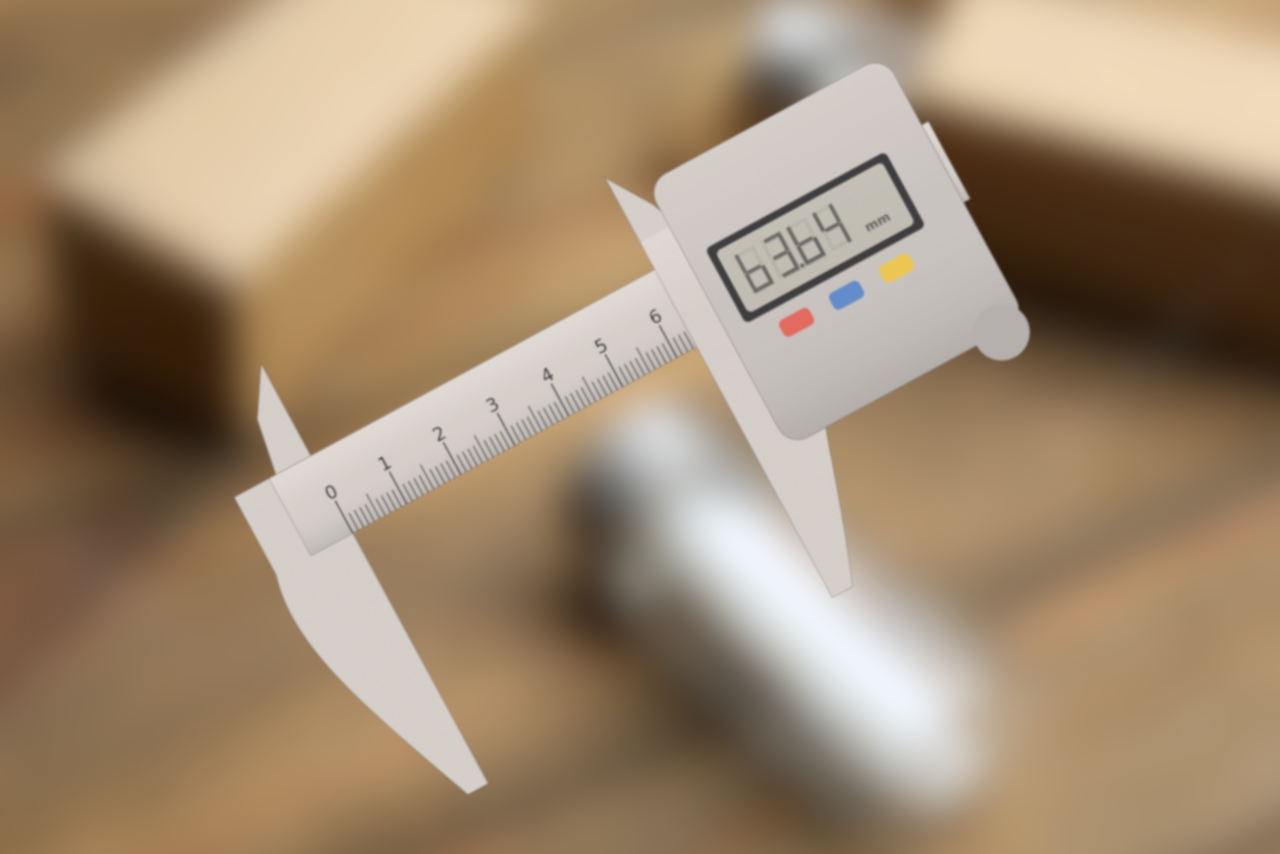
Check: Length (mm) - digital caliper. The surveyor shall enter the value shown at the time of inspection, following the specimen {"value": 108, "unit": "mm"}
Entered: {"value": 63.64, "unit": "mm"}
